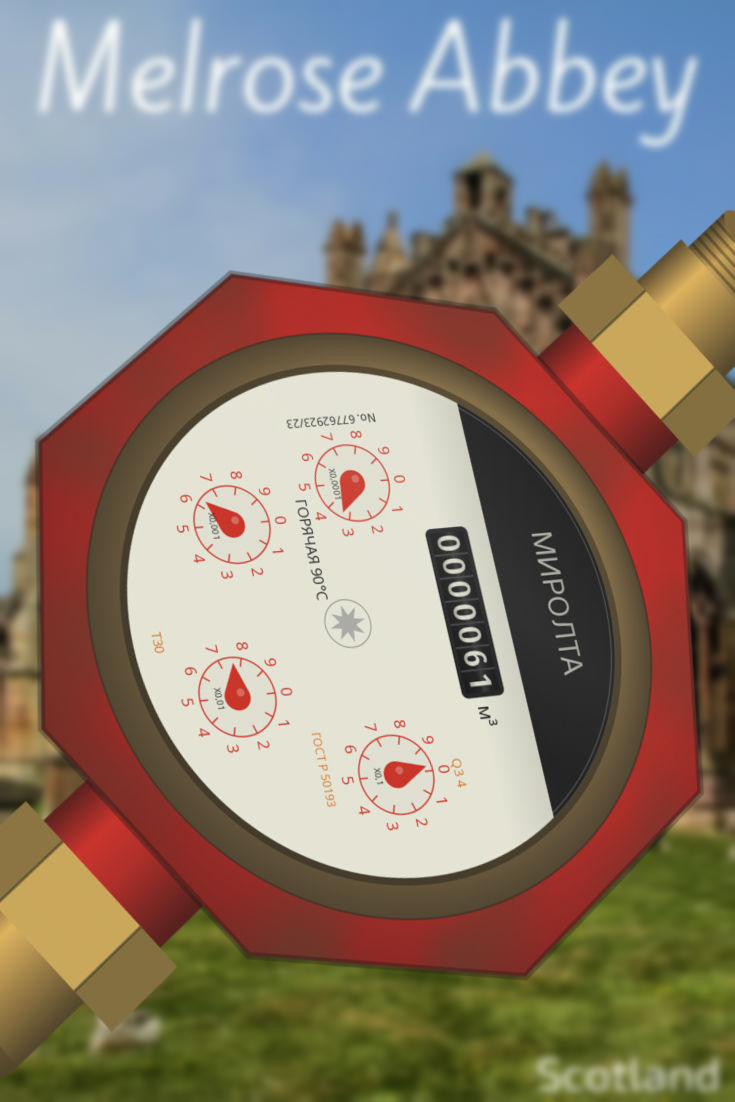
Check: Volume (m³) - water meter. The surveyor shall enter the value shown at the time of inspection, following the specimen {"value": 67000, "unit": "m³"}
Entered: {"value": 60.9763, "unit": "m³"}
